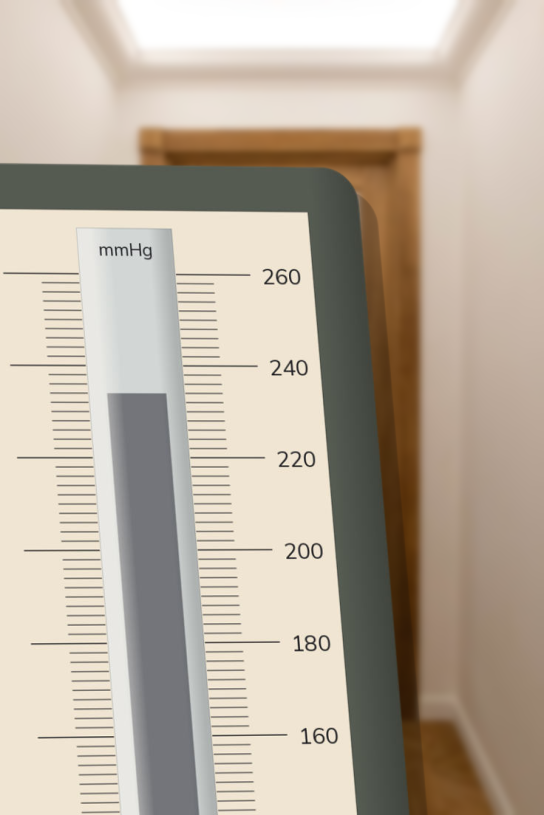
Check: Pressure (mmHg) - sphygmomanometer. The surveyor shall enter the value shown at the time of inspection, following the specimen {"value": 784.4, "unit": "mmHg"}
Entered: {"value": 234, "unit": "mmHg"}
